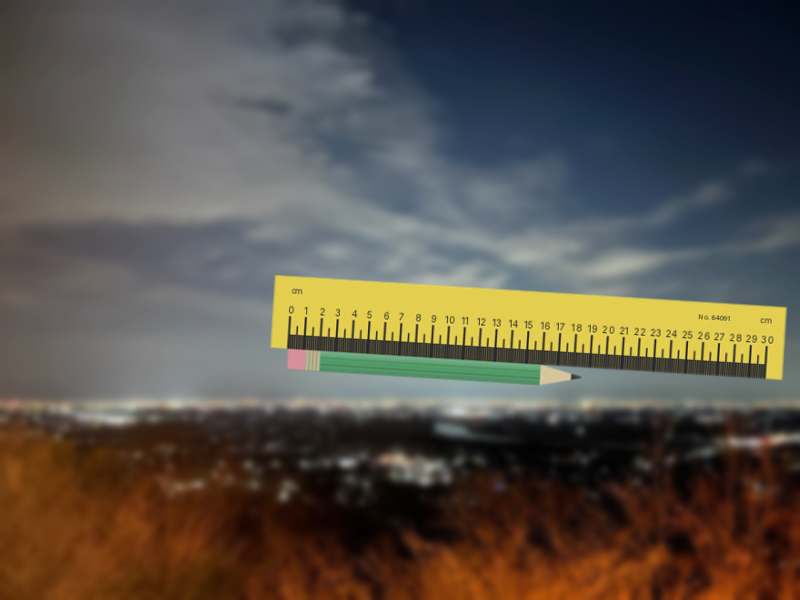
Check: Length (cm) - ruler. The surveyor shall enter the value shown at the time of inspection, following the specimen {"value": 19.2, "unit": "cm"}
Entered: {"value": 18.5, "unit": "cm"}
